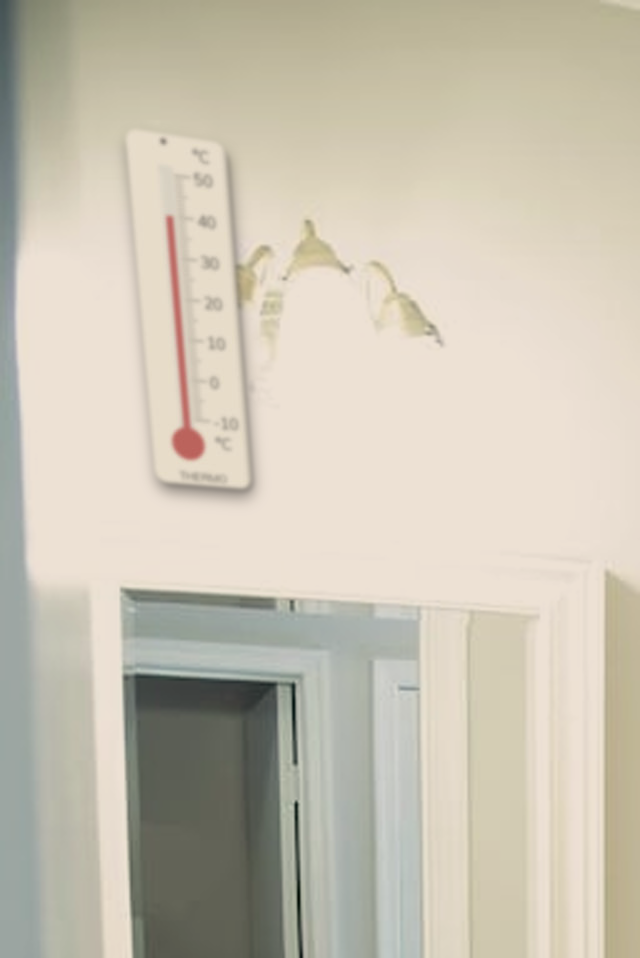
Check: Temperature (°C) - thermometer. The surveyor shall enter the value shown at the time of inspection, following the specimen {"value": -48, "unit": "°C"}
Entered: {"value": 40, "unit": "°C"}
